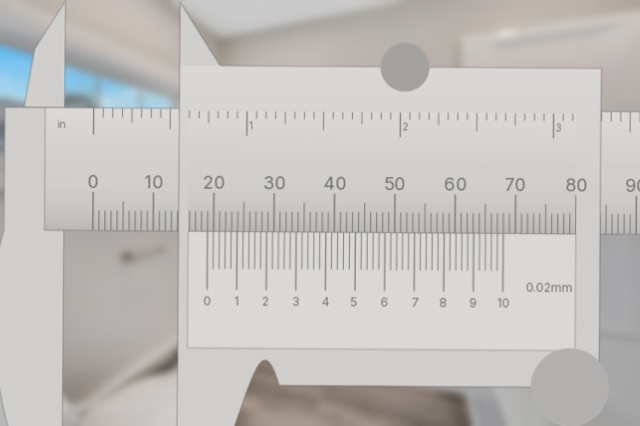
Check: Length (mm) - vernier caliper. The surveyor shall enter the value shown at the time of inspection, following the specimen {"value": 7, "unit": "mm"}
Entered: {"value": 19.0, "unit": "mm"}
